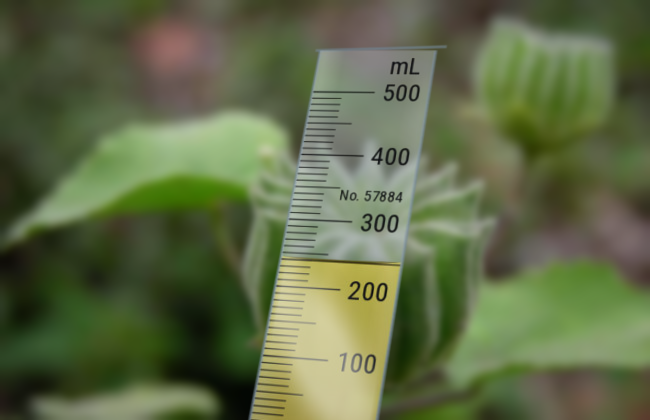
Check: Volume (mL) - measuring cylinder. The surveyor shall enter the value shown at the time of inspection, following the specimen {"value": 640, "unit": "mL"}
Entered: {"value": 240, "unit": "mL"}
